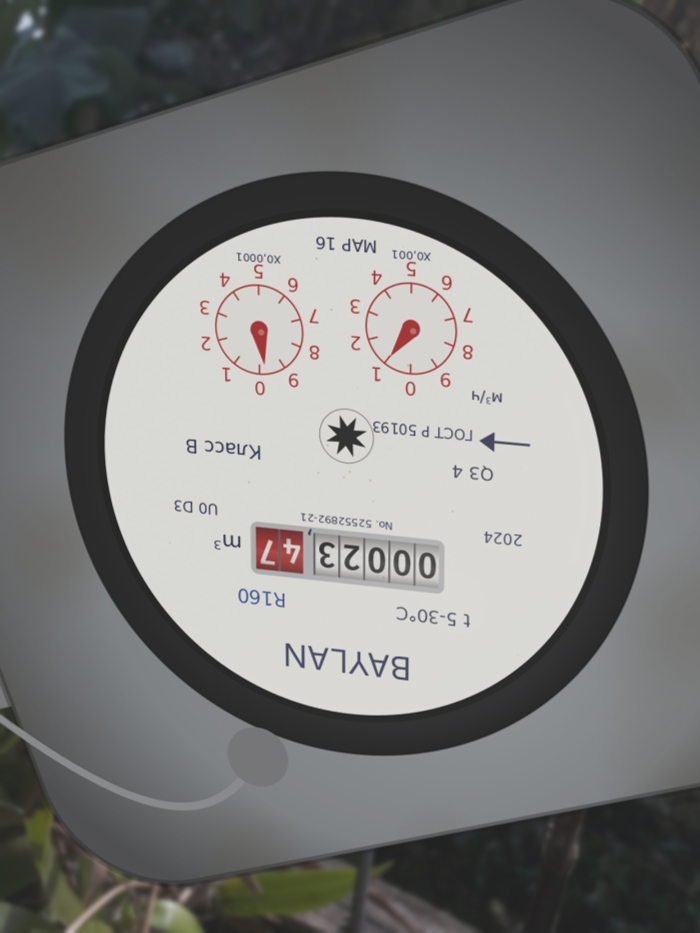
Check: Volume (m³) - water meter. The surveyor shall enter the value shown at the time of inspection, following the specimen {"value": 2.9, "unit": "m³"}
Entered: {"value": 23.4709, "unit": "m³"}
